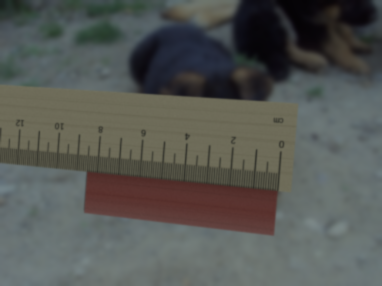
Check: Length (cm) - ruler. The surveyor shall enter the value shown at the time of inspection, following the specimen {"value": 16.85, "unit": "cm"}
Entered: {"value": 8.5, "unit": "cm"}
